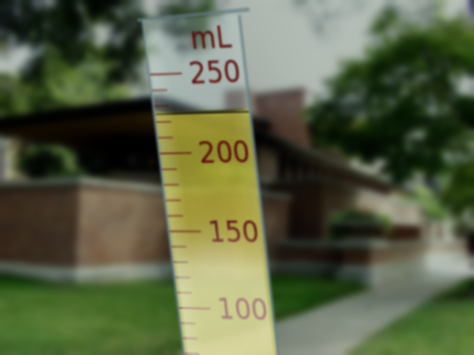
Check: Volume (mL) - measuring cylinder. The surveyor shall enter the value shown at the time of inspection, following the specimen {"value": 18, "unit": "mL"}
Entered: {"value": 225, "unit": "mL"}
